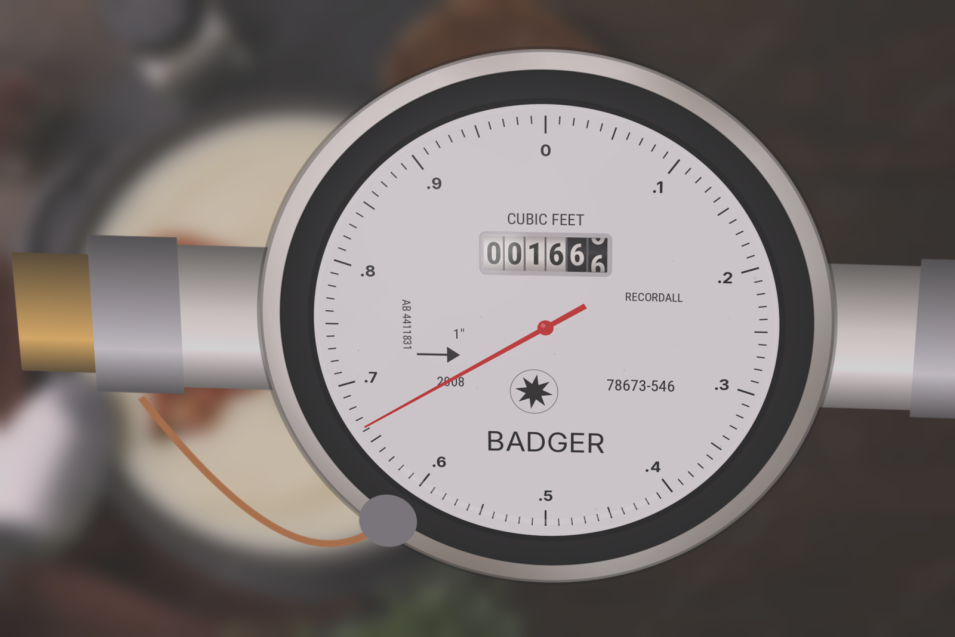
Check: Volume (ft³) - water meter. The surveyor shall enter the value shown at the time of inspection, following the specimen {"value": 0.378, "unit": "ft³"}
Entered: {"value": 1665.66, "unit": "ft³"}
